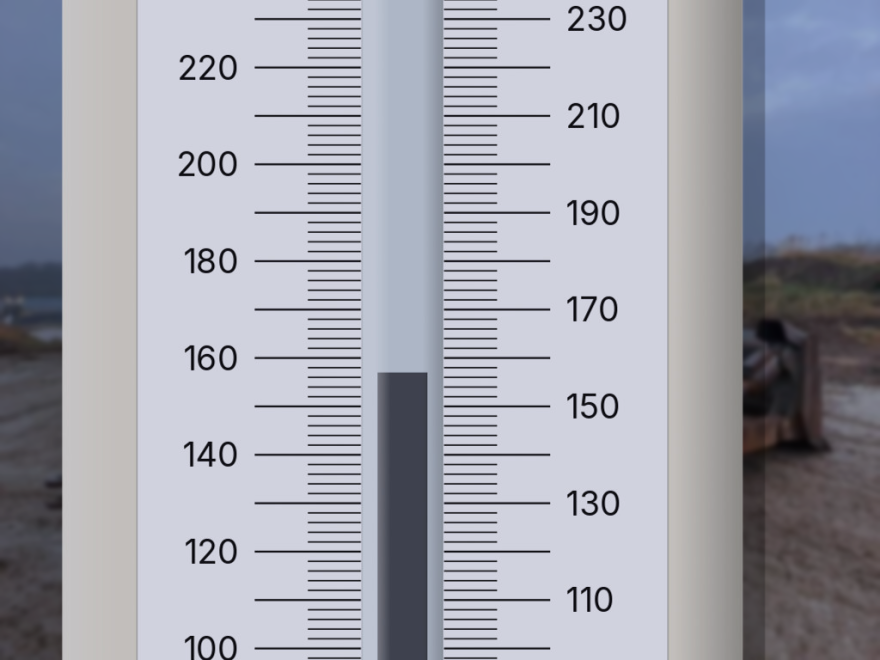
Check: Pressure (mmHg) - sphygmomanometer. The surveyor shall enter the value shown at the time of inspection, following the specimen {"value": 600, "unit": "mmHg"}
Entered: {"value": 157, "unit": "mmHg"}
